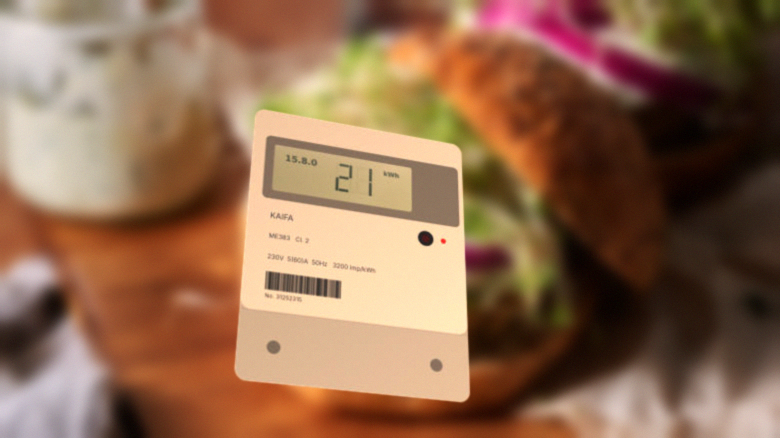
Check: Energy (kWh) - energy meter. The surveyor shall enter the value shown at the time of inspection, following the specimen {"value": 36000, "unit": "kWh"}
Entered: {"value": 21, "unit": "kWh"}
